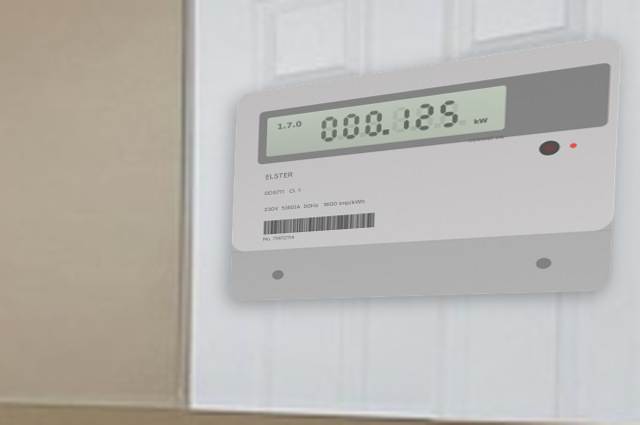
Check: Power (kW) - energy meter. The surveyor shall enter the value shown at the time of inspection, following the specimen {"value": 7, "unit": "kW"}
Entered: {"value": 0.125, "unit": "kW"}
